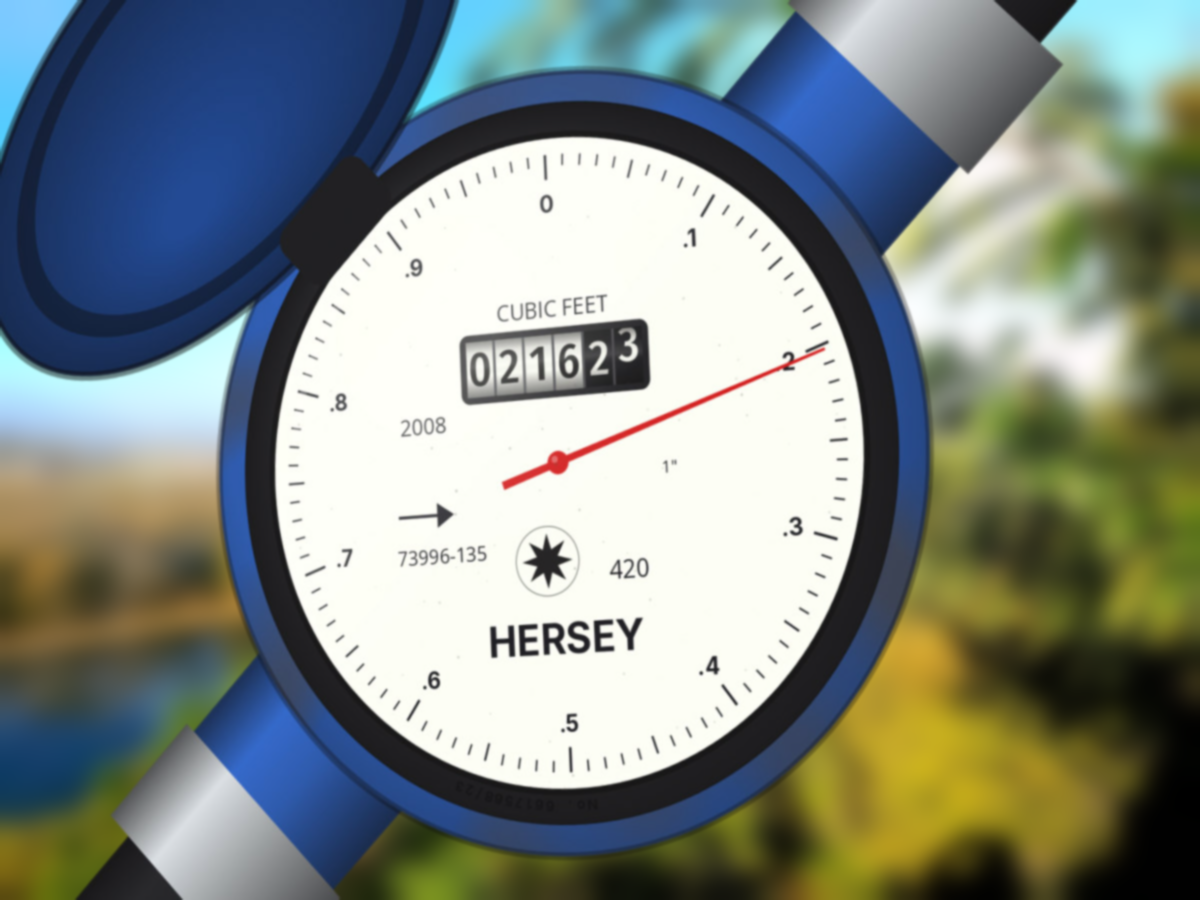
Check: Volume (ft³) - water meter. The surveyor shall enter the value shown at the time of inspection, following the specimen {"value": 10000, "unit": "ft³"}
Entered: {"value": 21623.20, "unit": "ft³"}
